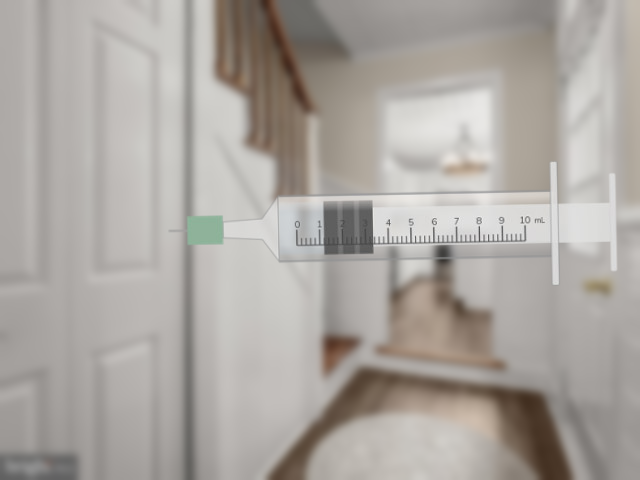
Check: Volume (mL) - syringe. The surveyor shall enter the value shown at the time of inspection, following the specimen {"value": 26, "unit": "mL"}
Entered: {"value": 1.2, "unit": "mL"}
